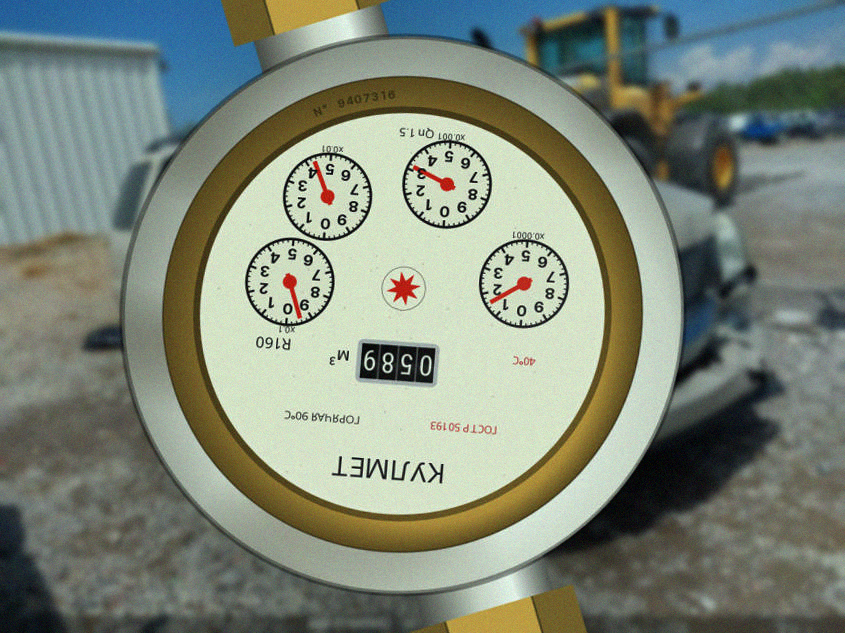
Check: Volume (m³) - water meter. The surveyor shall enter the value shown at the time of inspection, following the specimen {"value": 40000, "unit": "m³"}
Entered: {"value": 588.9431, "unit": "m³"}
